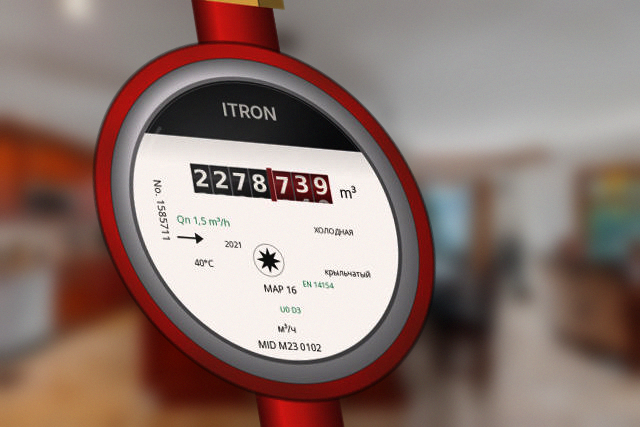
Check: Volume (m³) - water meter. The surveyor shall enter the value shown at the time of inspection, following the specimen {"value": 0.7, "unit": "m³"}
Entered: {"value": 2278.739, "unit": "m³"}
